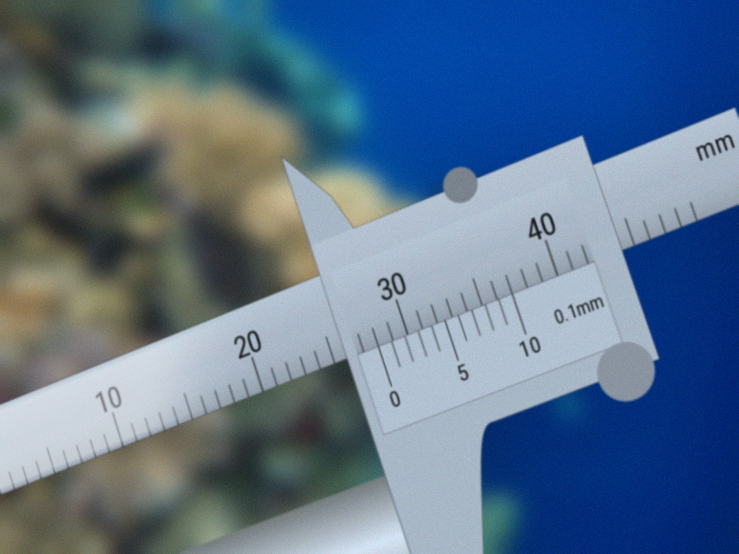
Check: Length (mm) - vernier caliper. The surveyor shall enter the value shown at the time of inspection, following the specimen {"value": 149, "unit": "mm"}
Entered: {"value": 28.0, "unit": "mm"}
